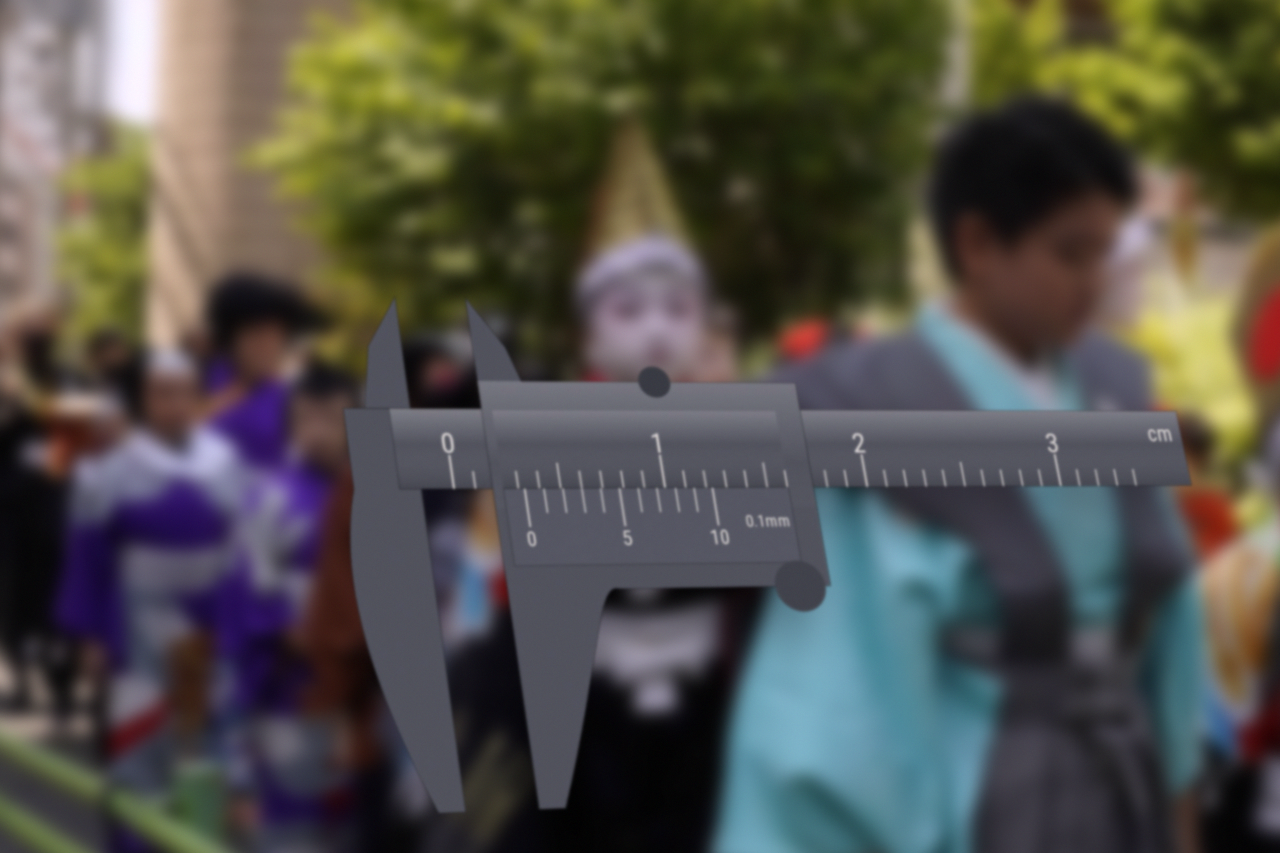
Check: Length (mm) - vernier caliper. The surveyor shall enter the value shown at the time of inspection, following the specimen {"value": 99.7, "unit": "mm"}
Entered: {"value": 3.3, "unit": "mm"}
